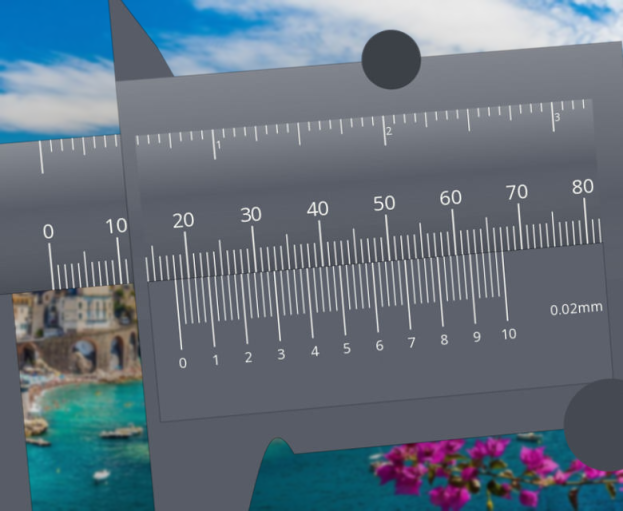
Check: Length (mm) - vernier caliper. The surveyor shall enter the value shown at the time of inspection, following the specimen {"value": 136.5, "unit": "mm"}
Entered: {"value": 18.0, "unit": "mm"}
